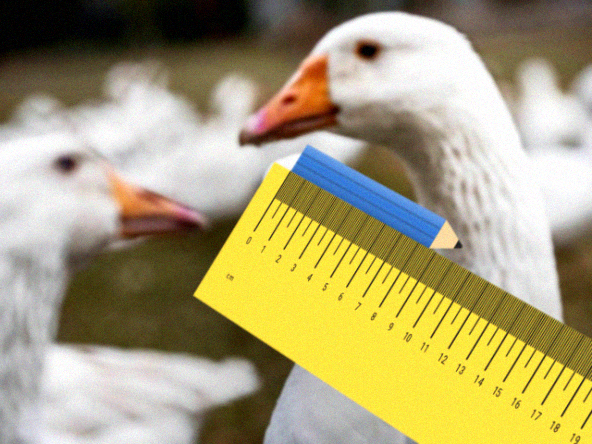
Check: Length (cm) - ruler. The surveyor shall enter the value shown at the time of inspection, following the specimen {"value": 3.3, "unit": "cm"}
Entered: {"value": 10, "unit": "cm"}
